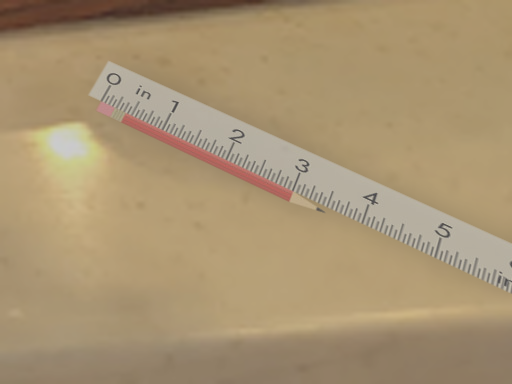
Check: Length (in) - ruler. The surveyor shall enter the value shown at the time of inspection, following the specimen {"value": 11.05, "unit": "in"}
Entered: {"value": 3.5, "unit": "in"}
